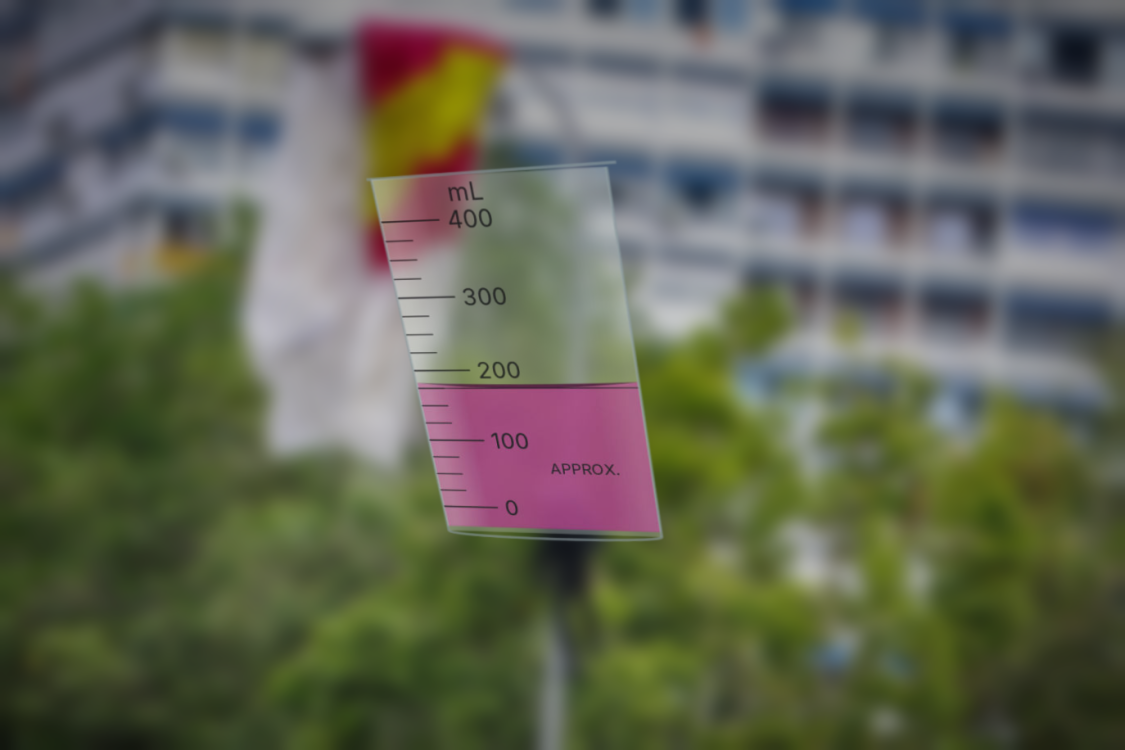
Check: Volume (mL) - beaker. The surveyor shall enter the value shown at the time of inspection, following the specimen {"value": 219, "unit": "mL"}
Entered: {"value": 175, "unit": "mL"}
